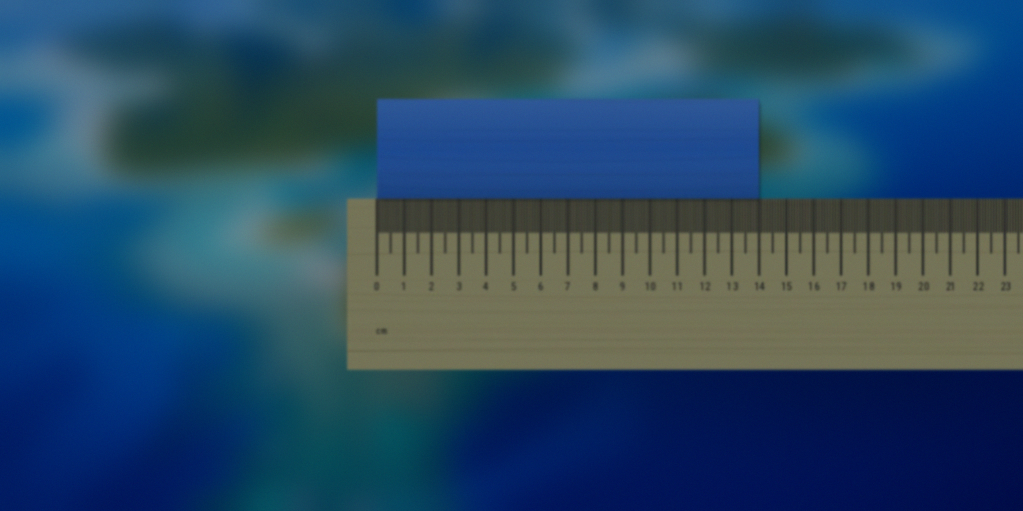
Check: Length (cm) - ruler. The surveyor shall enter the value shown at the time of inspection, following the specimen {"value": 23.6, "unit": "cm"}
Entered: {"value": 14, "unit": "cm"}
